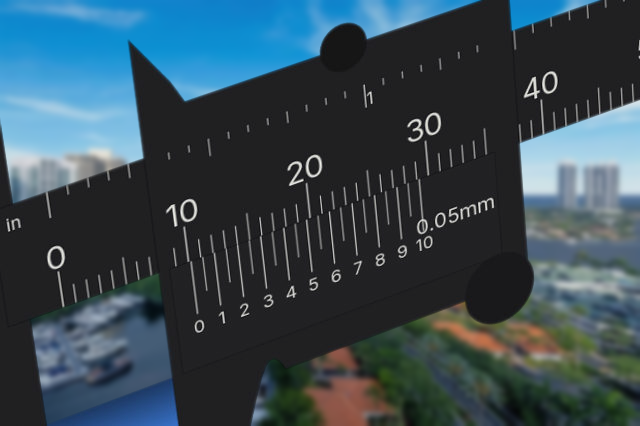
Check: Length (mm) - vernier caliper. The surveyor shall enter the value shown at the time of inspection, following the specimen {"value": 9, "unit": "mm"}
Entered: {"value": 10.2, "unit": "mm"}
